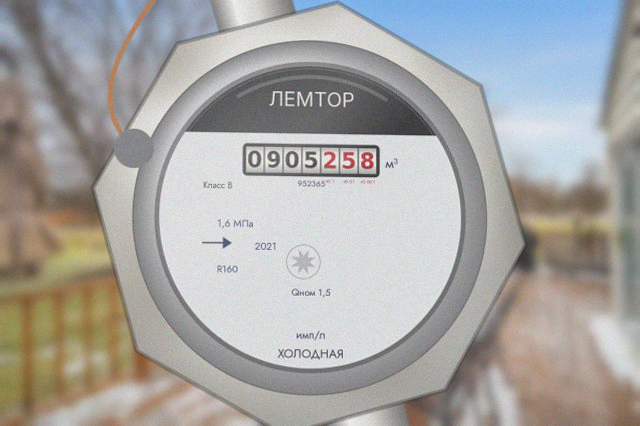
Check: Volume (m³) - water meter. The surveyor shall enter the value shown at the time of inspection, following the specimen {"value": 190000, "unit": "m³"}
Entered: {"value": 905.258, "unit": "m³"}
